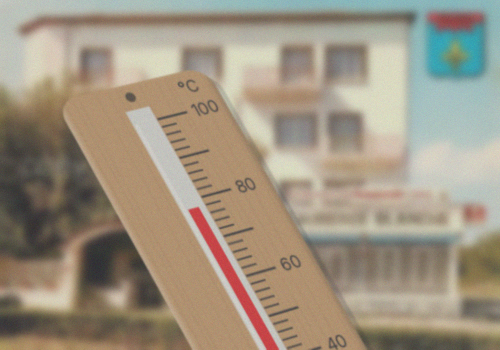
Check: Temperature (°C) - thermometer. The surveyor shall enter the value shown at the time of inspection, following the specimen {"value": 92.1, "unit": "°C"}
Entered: {"value": 78, "unit": "°C"}
